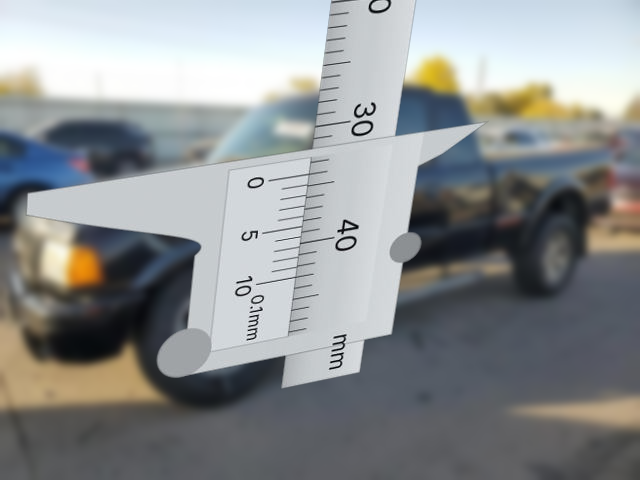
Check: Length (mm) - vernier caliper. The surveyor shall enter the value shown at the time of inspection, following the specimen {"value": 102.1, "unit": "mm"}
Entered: {"value": 34.0, "unit": "mm"}
